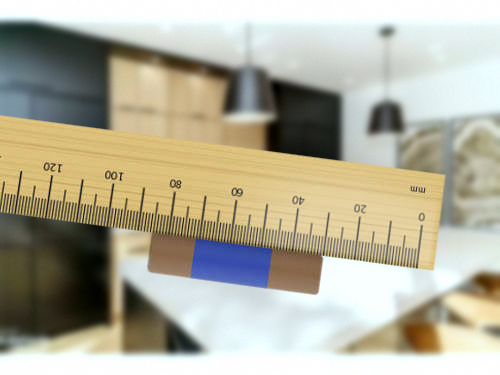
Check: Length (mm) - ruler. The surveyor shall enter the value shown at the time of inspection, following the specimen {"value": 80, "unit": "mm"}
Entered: {"value": 55, "unit": "mm"}
